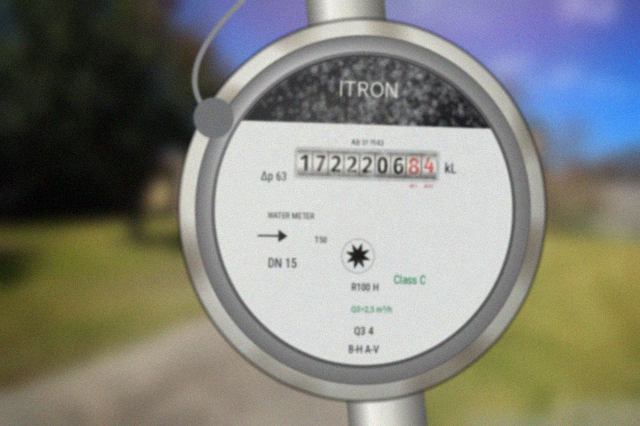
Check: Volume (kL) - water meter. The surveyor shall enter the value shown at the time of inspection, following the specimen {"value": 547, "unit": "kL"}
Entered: {"value": 1722206.84, "unit": "kL"}
